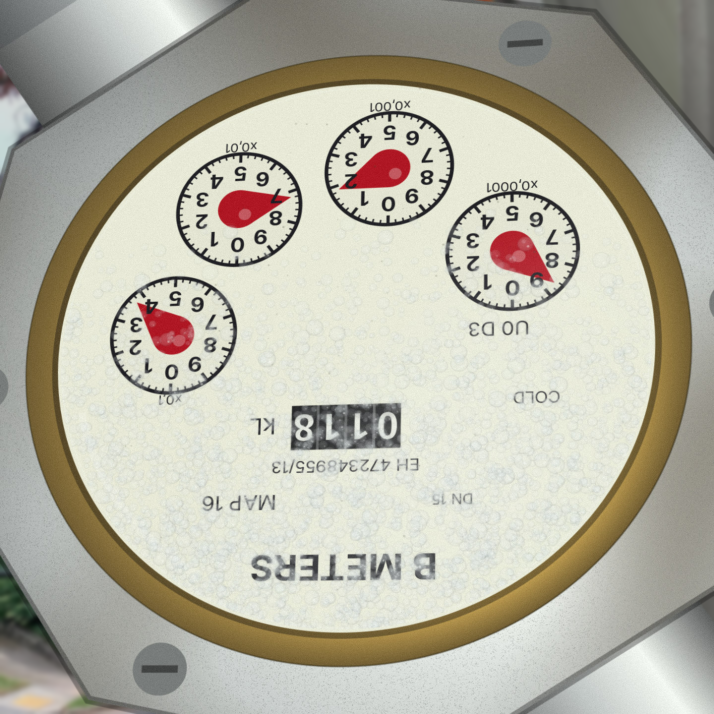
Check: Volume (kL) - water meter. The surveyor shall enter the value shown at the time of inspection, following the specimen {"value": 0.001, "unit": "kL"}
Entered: {"value": 118.3718, "unit": "kL"}
